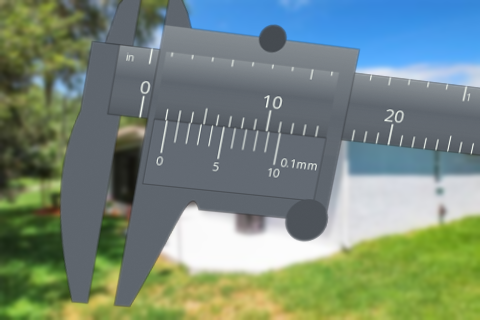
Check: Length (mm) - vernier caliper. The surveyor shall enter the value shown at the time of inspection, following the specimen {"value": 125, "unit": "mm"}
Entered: {"value": 2.1, "unit": "mm"}
